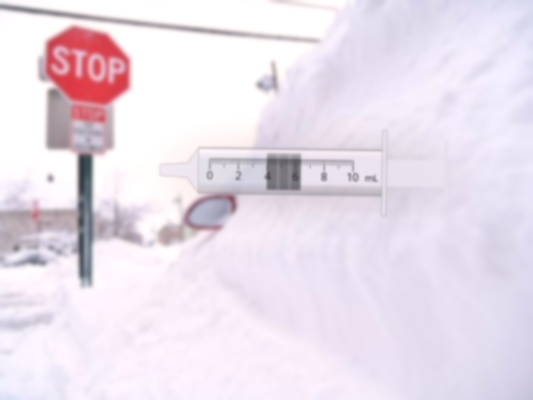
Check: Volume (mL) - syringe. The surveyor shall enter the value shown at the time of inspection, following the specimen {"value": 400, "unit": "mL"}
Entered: {"value": 4, "unit": "mL"}
